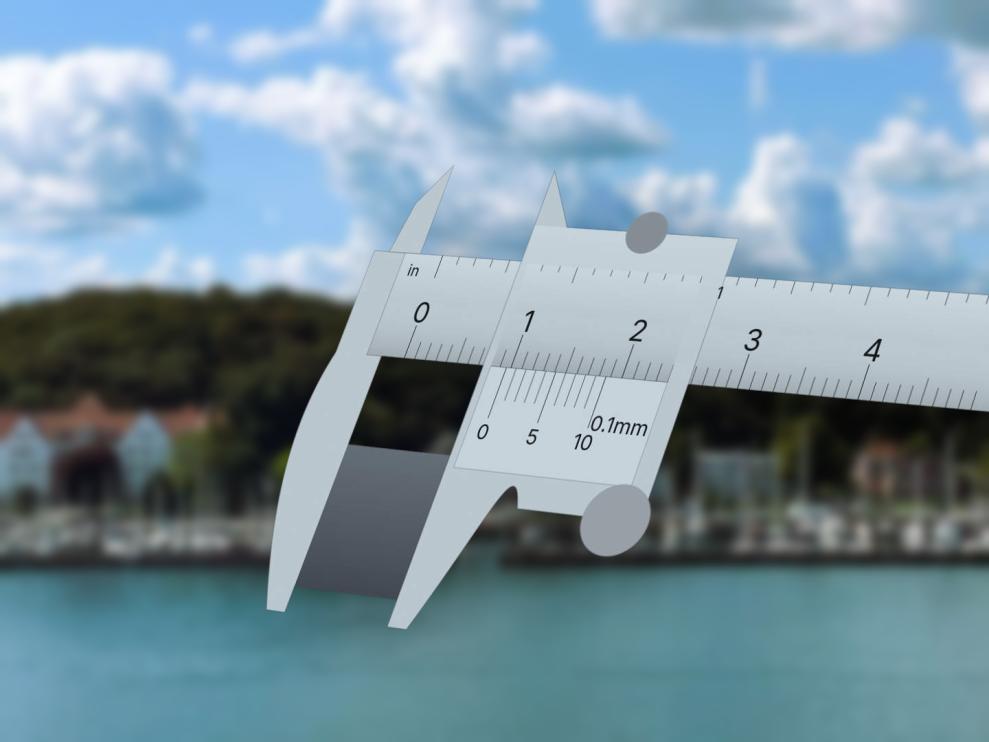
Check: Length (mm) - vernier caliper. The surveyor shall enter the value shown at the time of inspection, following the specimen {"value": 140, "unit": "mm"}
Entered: {"value": 9.6, "unit": "mm"}
